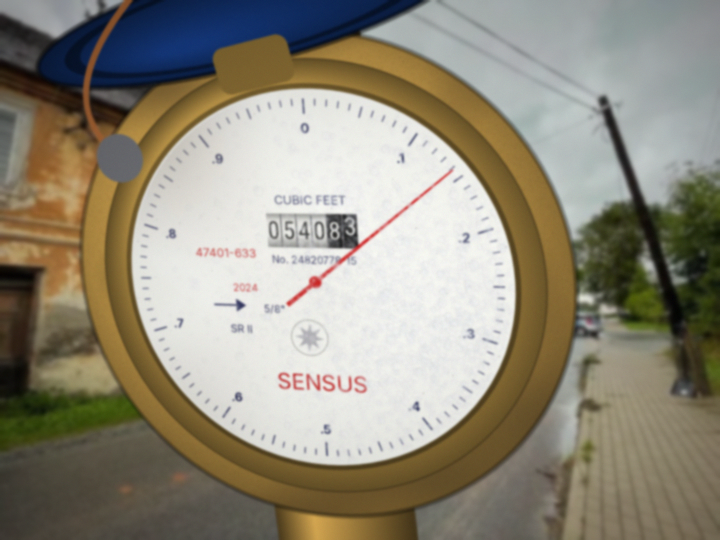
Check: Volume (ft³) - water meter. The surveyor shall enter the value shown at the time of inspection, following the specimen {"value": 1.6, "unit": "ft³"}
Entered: {"value": 54083.14, "unit": "ft³"}
